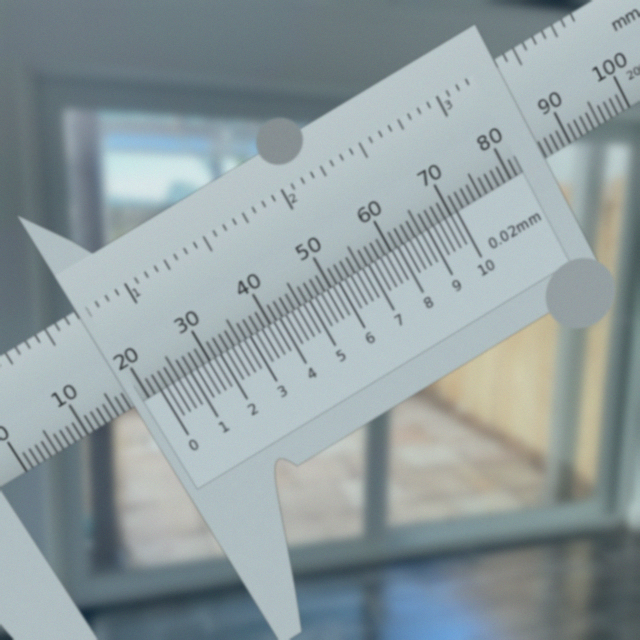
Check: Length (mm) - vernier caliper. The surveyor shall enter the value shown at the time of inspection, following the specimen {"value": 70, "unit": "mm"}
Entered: {"value": 22.0, "unit": "mm"}
